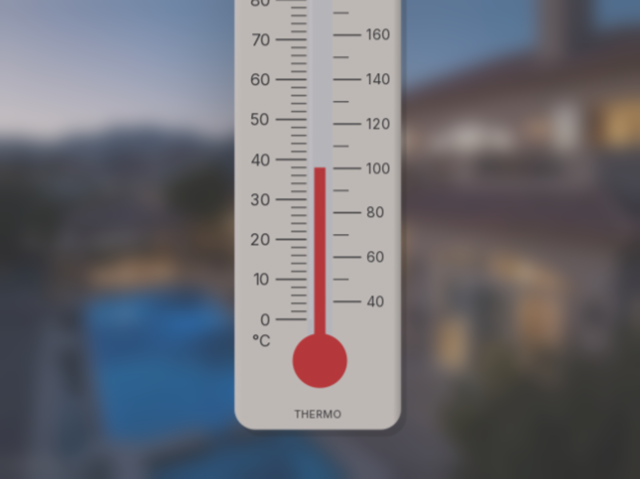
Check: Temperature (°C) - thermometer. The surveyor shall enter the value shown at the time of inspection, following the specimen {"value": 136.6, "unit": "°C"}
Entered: {"value": 38, "unit": "°C"}
